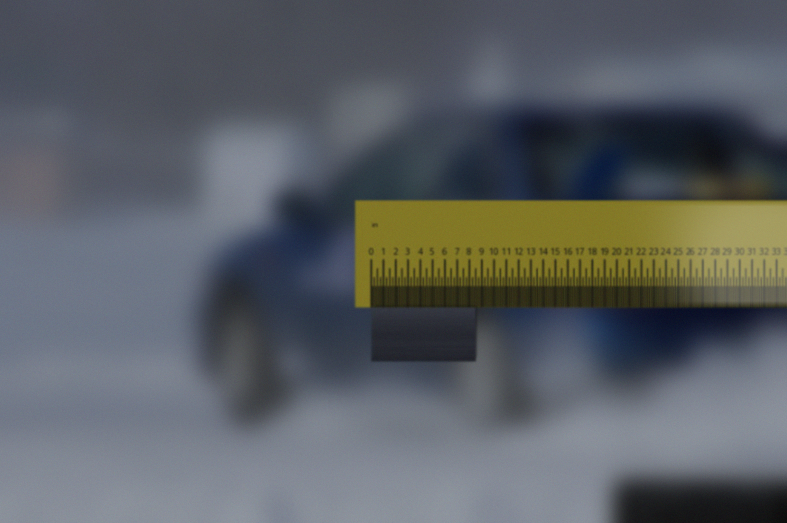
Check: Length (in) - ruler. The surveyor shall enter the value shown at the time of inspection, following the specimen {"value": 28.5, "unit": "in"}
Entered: {"value": 8.5, "unit": "in"}
